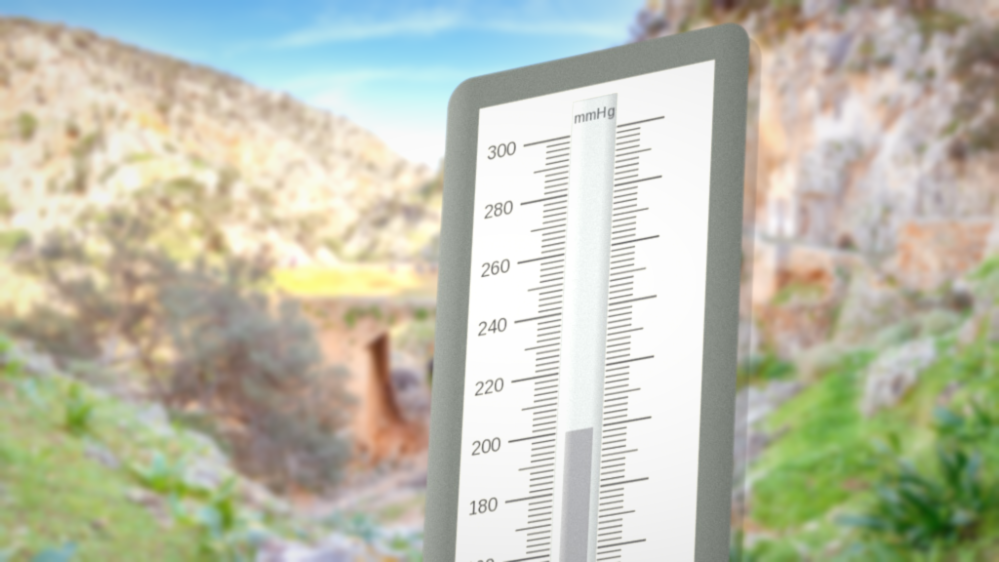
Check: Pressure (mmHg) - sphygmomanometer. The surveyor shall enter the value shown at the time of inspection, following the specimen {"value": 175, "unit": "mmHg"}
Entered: {"value": 200, "unit": "mmHg"}
